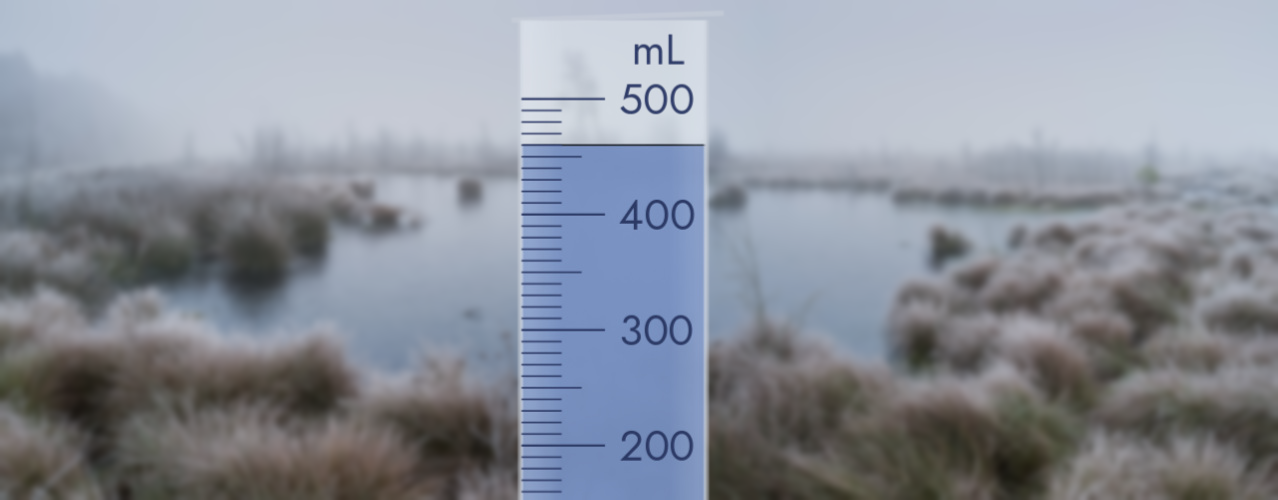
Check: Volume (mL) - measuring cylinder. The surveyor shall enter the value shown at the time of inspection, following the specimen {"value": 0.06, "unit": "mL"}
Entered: {"value": 460, "unit": "mL"}
